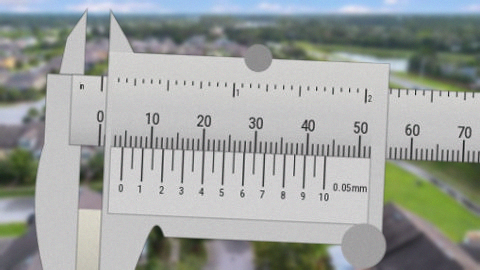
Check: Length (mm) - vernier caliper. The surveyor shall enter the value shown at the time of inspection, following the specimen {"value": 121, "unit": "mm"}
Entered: {"value": 4.5, "unit": "mm"}
